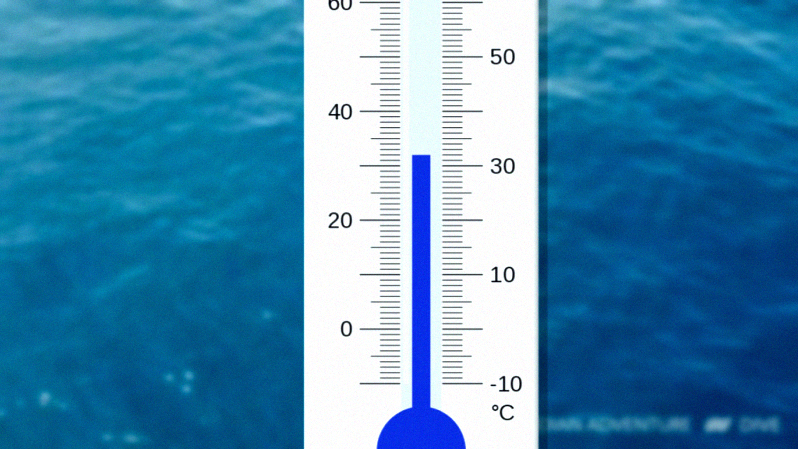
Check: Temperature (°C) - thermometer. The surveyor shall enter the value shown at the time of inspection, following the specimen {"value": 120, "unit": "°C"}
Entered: {"value": 32, "unit": "°C"}
